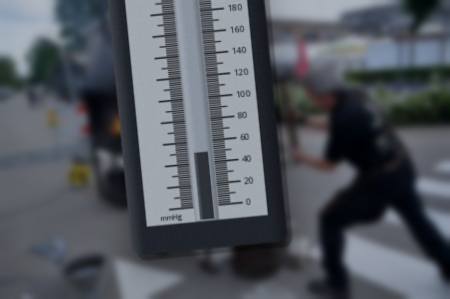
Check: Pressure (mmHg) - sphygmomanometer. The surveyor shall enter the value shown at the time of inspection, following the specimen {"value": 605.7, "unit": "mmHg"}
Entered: {"value": 50, "unit": "mmHg"}
